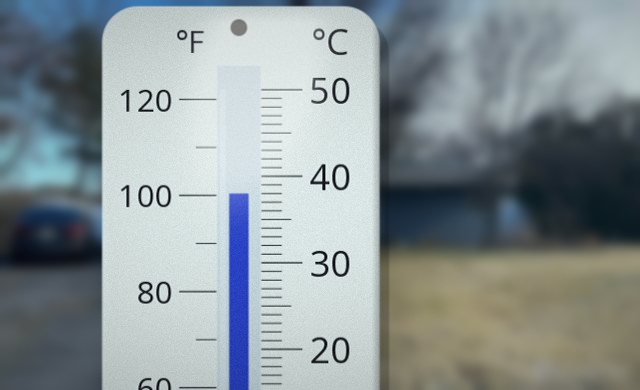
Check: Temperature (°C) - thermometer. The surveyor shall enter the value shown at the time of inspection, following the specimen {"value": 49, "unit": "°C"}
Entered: {"value": 38, "unit": "°C"}
